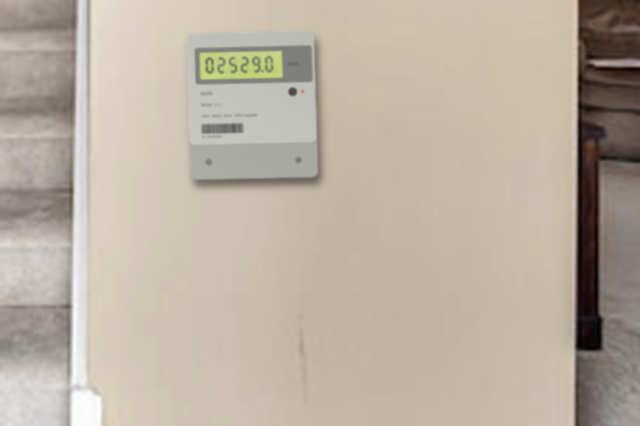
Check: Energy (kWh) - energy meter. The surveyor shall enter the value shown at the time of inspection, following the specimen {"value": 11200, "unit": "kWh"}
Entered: {"value": 2529.0, "unit": "kWh"}
